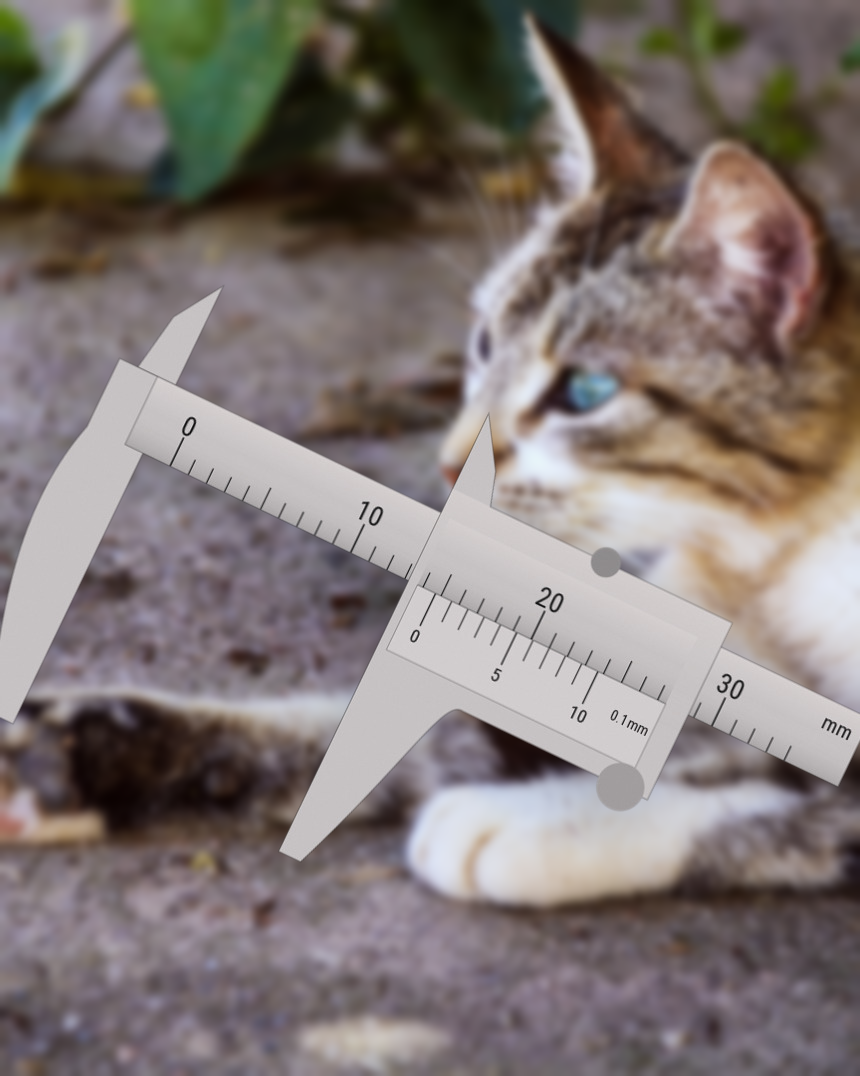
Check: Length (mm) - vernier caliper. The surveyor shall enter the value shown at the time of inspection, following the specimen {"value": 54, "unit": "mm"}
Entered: {"value": 14.7, "unit": "mm"}
